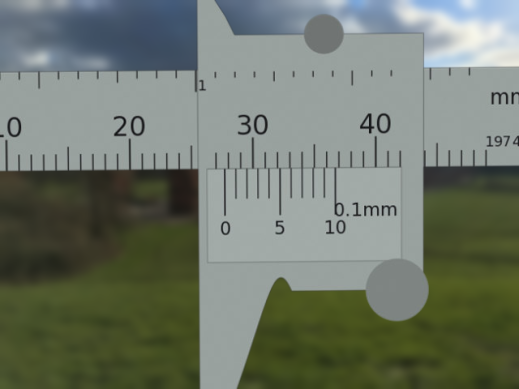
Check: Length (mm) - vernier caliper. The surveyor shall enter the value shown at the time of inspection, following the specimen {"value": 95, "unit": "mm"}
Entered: {"value": 27.7, "unit": "mm"}
